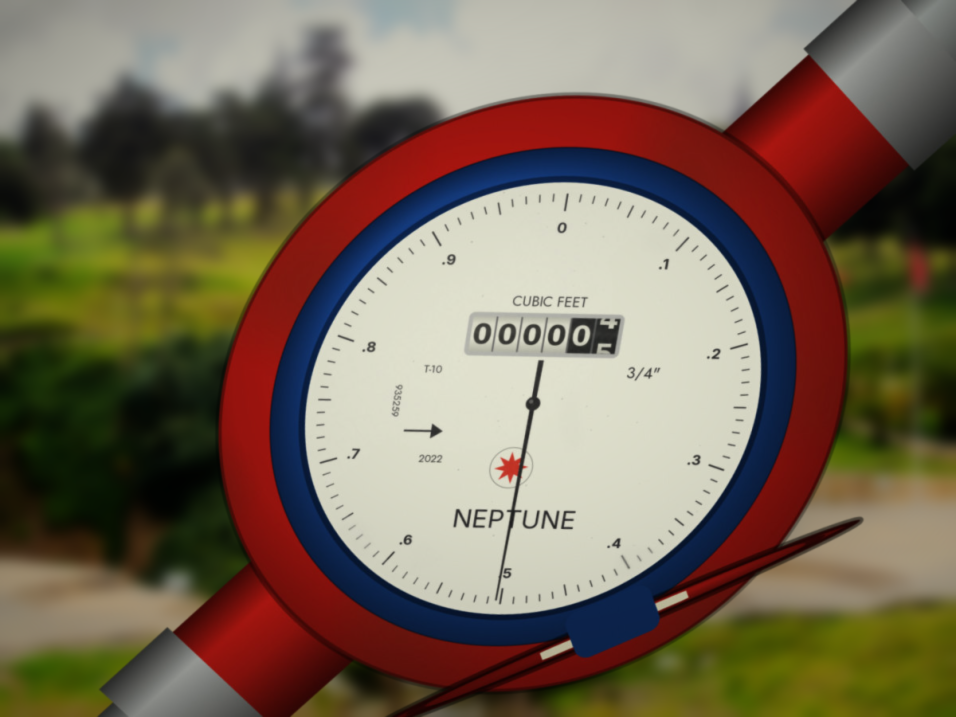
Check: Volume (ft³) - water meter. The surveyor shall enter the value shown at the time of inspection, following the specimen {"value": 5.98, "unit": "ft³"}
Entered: {"value": 4.50, "unit": "ft³"}
